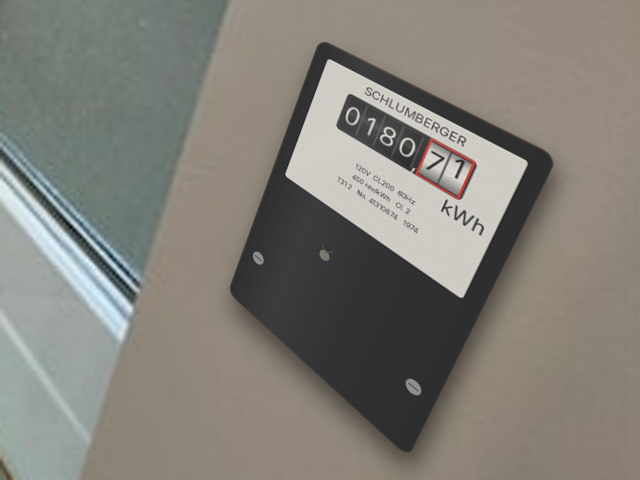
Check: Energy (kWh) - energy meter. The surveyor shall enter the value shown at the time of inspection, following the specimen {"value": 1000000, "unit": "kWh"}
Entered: {"value": 180.71, "unit": "kWh"}
